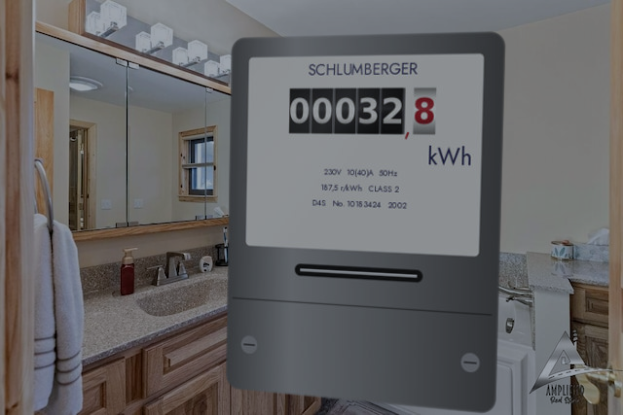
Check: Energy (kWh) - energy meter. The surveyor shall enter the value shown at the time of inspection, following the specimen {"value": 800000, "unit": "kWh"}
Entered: {"value": 32.8, "unit": "kWh"}
